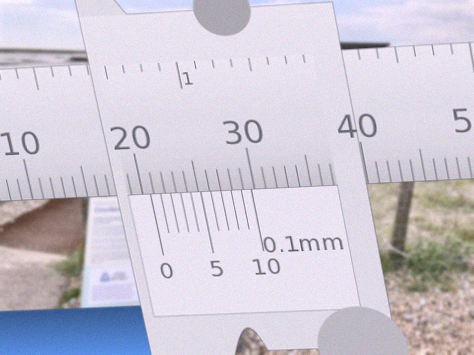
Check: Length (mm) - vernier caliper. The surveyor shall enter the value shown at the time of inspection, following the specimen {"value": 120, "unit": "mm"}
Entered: {"value": 20.7, "unit": "mm"}
